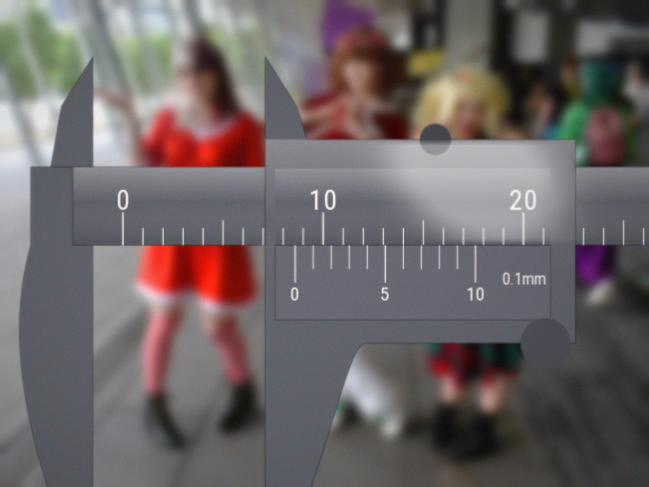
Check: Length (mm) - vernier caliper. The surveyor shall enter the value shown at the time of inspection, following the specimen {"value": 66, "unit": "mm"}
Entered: {"value": 8.6, "unit": "mm"}
